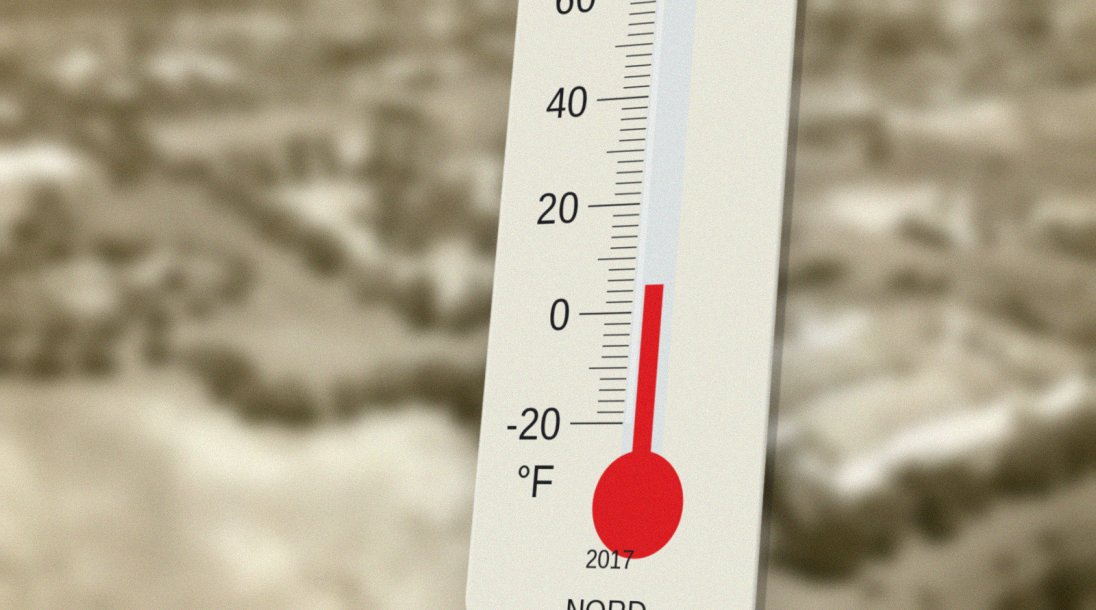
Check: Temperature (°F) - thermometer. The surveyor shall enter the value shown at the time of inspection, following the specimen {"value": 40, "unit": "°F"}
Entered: {"value": 5, "unit": "°F"}
